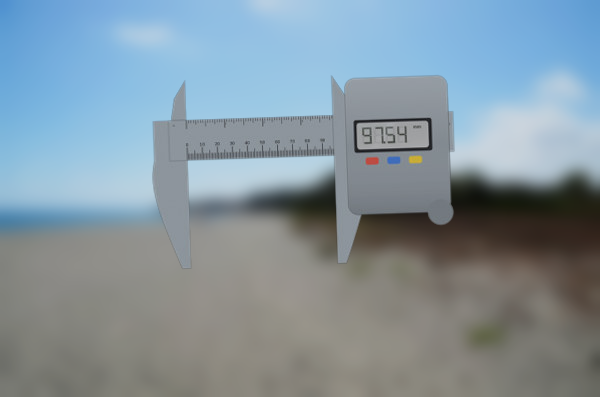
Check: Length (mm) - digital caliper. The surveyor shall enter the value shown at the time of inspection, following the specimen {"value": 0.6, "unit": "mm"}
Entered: {"value": 97.54, "unit": "mm"}
